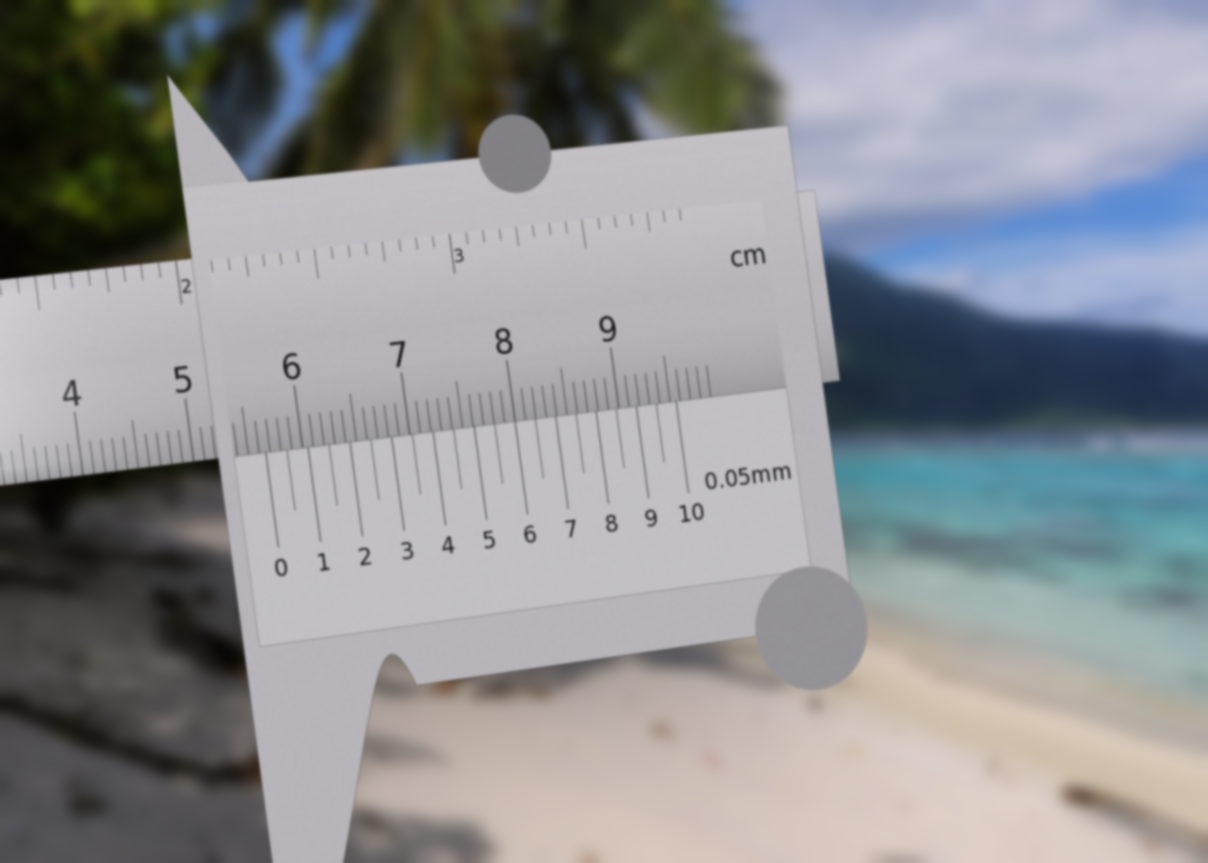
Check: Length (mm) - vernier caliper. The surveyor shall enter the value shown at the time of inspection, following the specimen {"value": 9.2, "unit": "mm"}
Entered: {"value": 56.6, "unit": "mm"}
